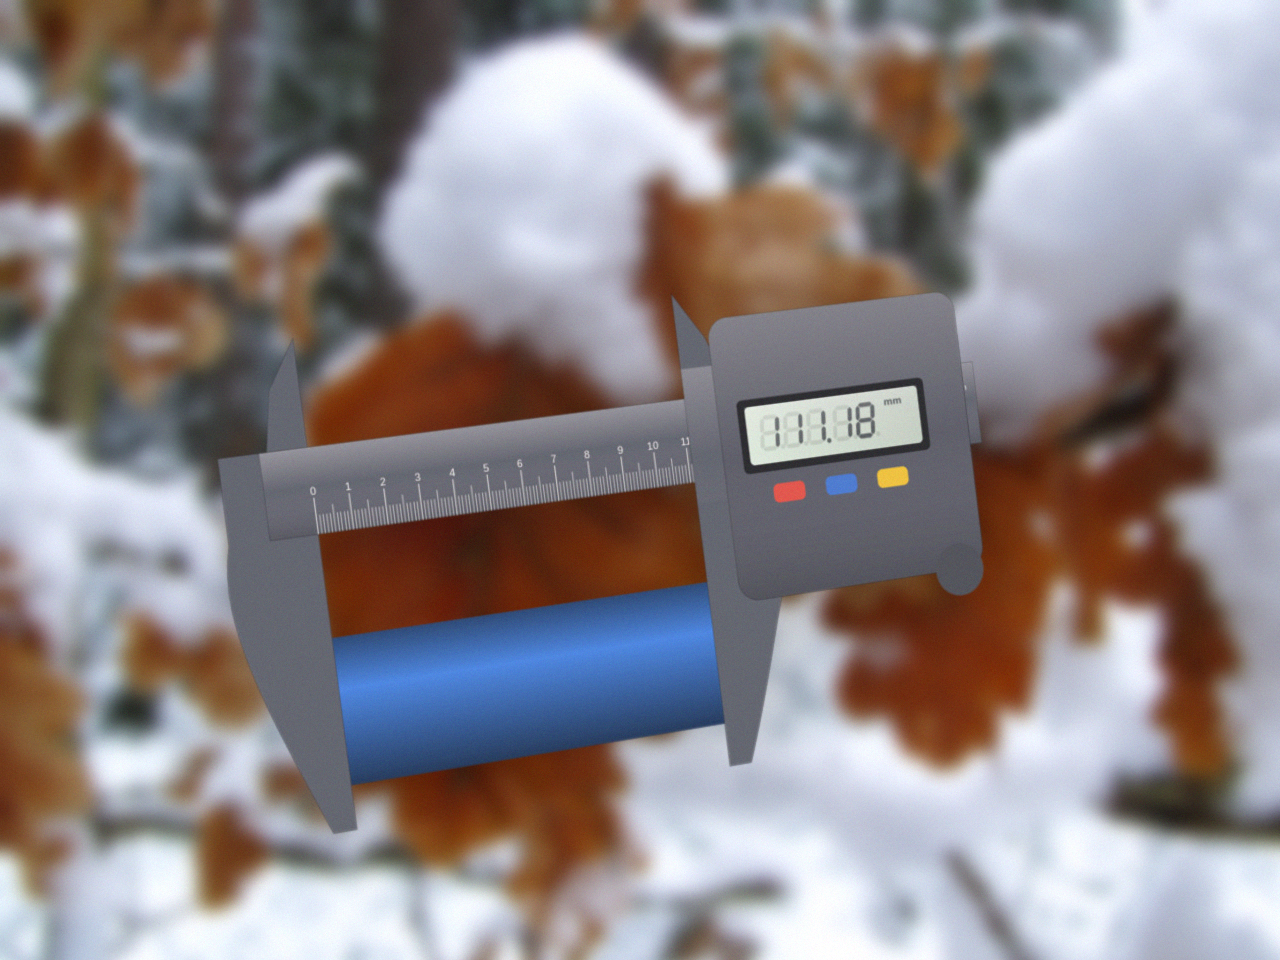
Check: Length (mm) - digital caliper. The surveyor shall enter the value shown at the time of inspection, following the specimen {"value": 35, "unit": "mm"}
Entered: {"value": 111.18, "unit": "mm"}
